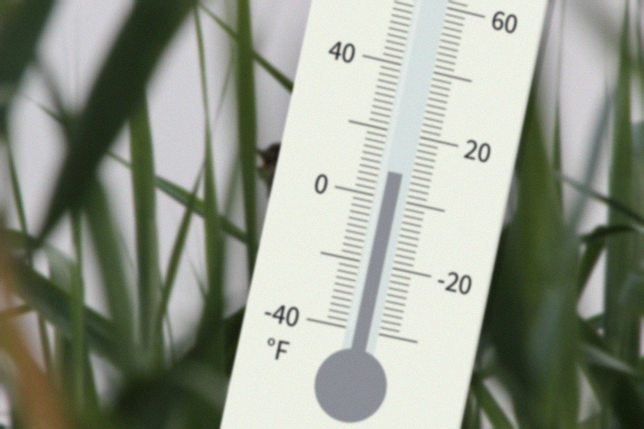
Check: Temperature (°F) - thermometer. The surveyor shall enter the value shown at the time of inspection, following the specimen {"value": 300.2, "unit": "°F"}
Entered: {"value": 8, "unit": "°F"}
